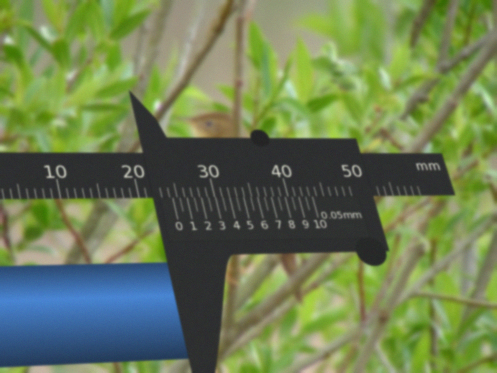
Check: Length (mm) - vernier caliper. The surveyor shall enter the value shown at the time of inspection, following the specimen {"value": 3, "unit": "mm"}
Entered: {"value": 24.4, "unit": "mm"}
